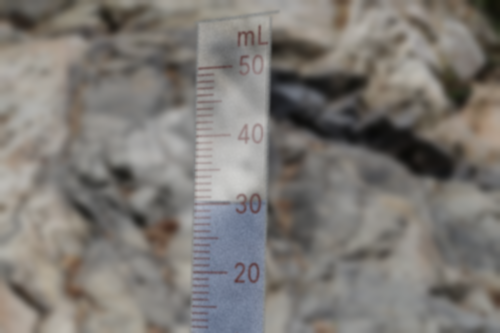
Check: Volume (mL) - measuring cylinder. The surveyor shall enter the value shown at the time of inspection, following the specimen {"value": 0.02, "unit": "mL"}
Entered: {"value": 30, "unit": "mL"}
